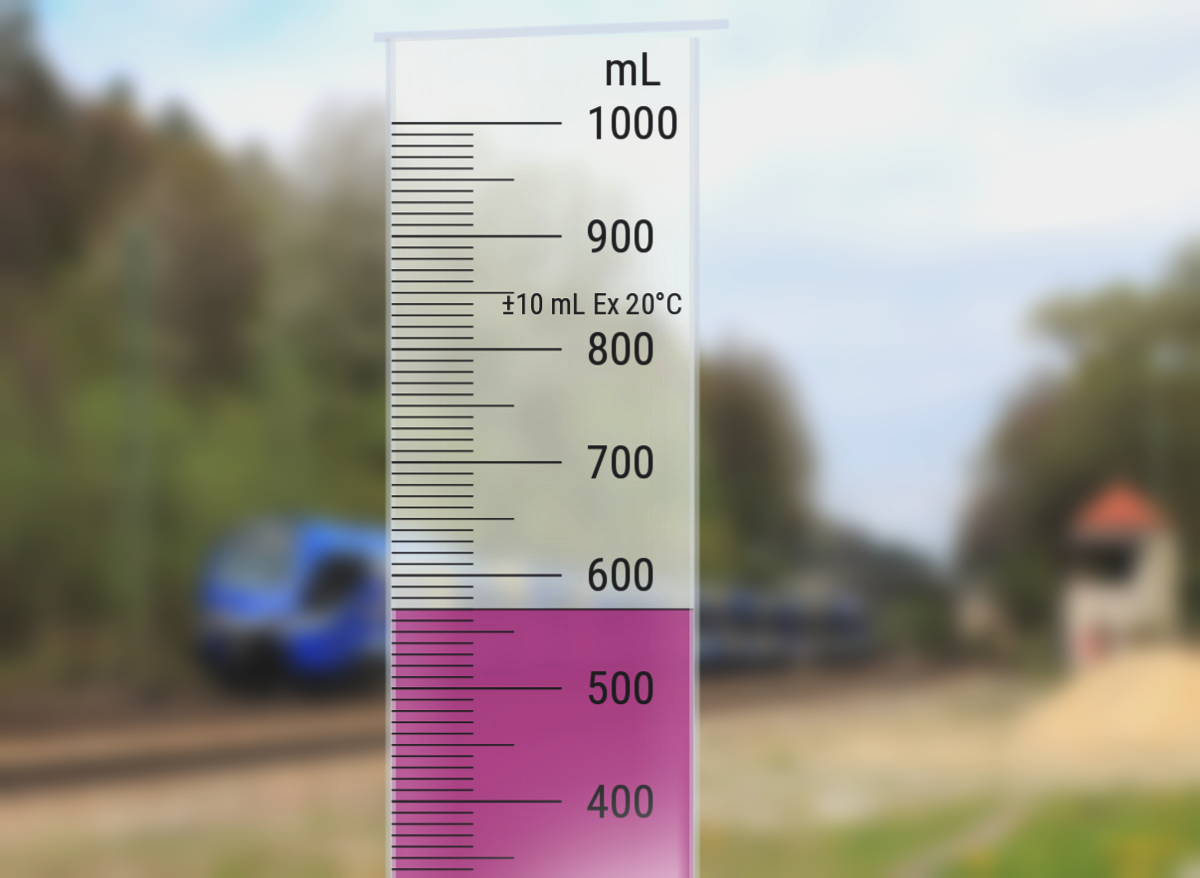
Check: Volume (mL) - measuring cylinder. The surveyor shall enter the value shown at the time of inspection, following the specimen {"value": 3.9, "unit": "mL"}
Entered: {"value": 570, "unit": "mL"}
